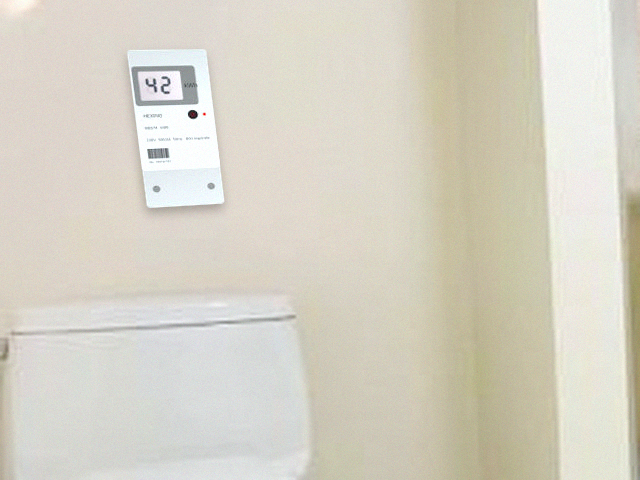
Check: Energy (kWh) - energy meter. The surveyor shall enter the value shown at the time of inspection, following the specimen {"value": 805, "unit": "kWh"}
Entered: {"value": 42, "unit": "kWh"}
